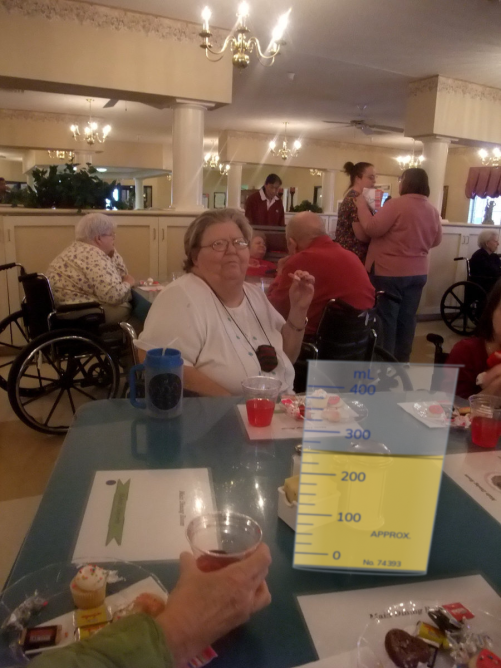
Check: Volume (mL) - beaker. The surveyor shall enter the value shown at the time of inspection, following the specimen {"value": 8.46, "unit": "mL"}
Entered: {"value": 250, "unit": "mL"}
